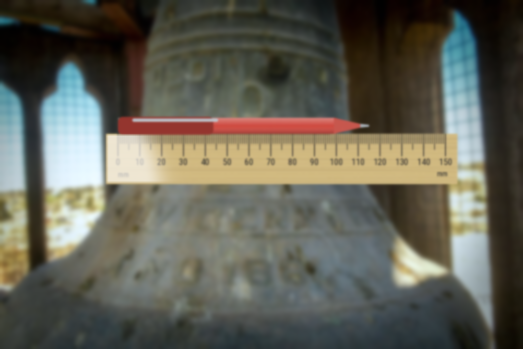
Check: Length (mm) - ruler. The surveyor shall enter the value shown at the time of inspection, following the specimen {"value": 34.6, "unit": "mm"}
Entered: {"value": 115, "unit": "mm"}
